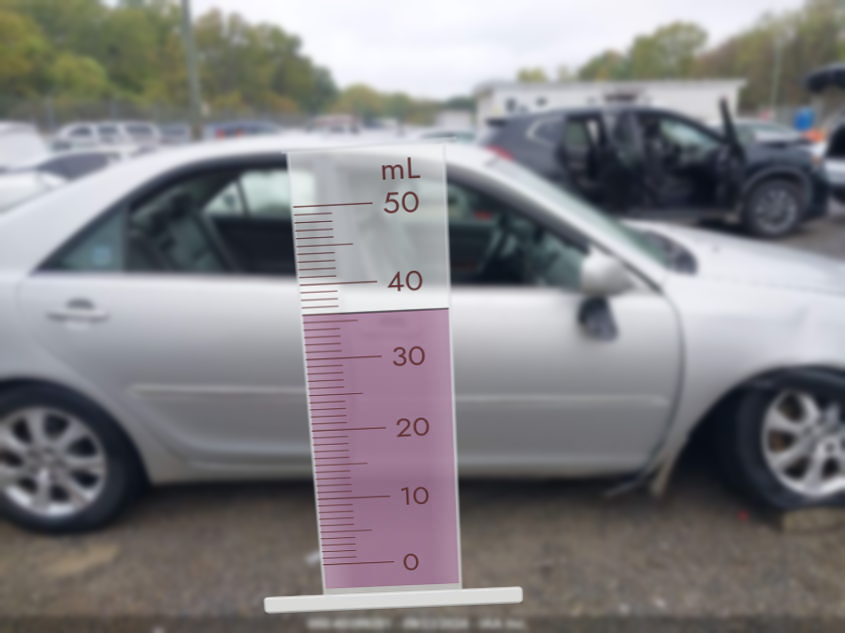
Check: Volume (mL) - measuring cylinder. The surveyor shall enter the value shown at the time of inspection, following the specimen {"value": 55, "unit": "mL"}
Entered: {"value": 36, "unit": "mL"}
